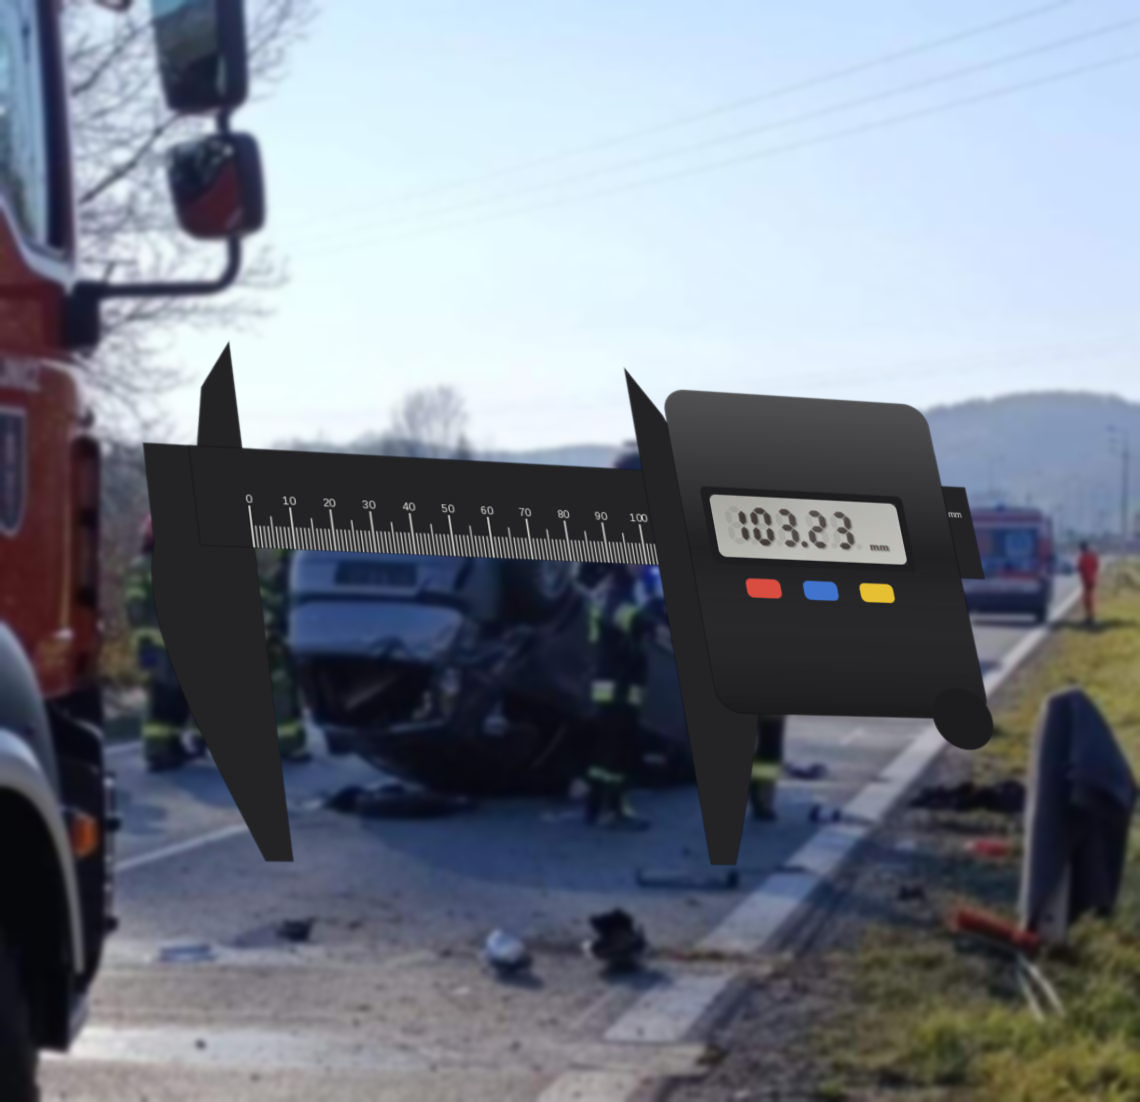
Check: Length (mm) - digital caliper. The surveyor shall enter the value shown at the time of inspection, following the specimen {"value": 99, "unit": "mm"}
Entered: {"value": 103.23, "unit": "mm"}
